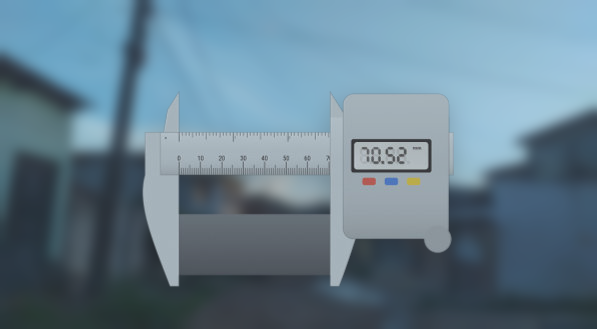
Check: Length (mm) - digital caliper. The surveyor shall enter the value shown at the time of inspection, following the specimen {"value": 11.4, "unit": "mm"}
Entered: {"value": 70.52, "unit": "mm"}
